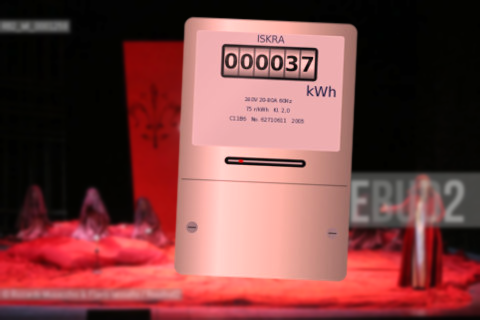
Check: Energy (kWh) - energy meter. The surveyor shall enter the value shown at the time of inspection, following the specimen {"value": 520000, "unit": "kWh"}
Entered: {"value": 37, "unit": "kWh"}
